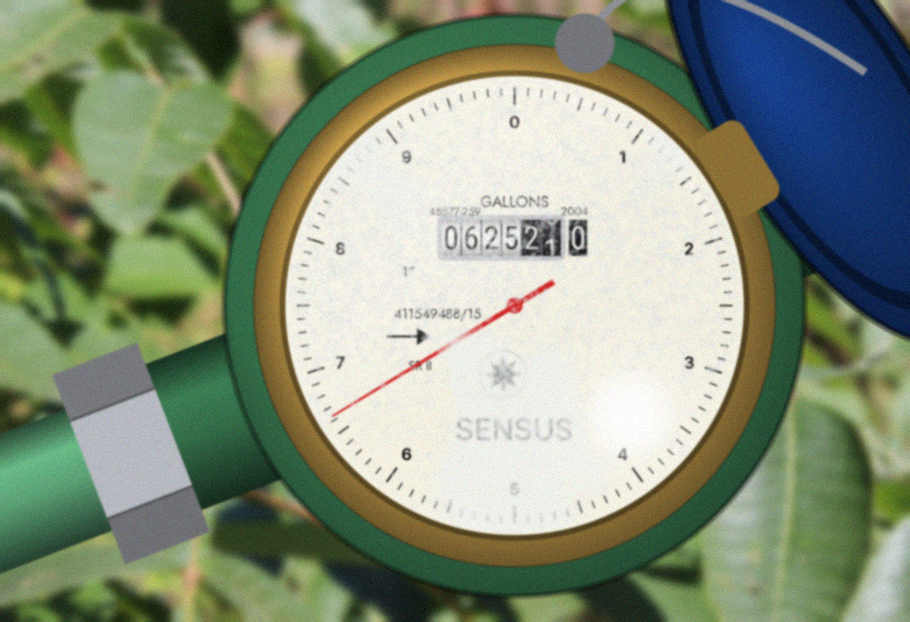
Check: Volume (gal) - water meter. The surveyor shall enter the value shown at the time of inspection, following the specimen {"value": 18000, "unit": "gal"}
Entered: {"value": 625206.6, "unit": "gal"}
